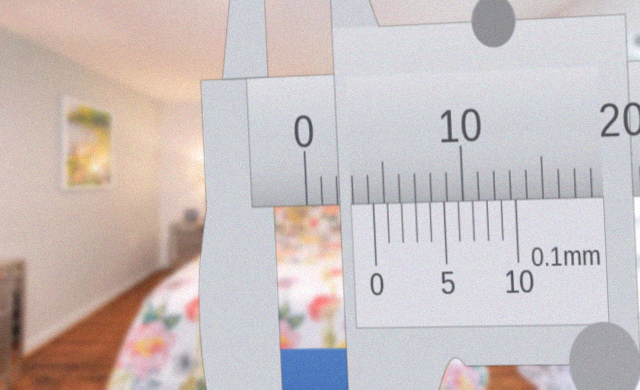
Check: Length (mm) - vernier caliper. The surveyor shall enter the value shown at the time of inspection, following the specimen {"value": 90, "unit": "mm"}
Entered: {"value": 4.3, "unit": "mm"}
